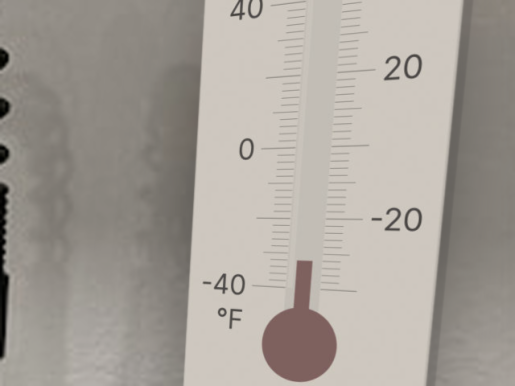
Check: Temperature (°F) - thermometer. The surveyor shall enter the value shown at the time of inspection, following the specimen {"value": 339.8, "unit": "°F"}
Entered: {"value": -32, "unit": "°F"}
